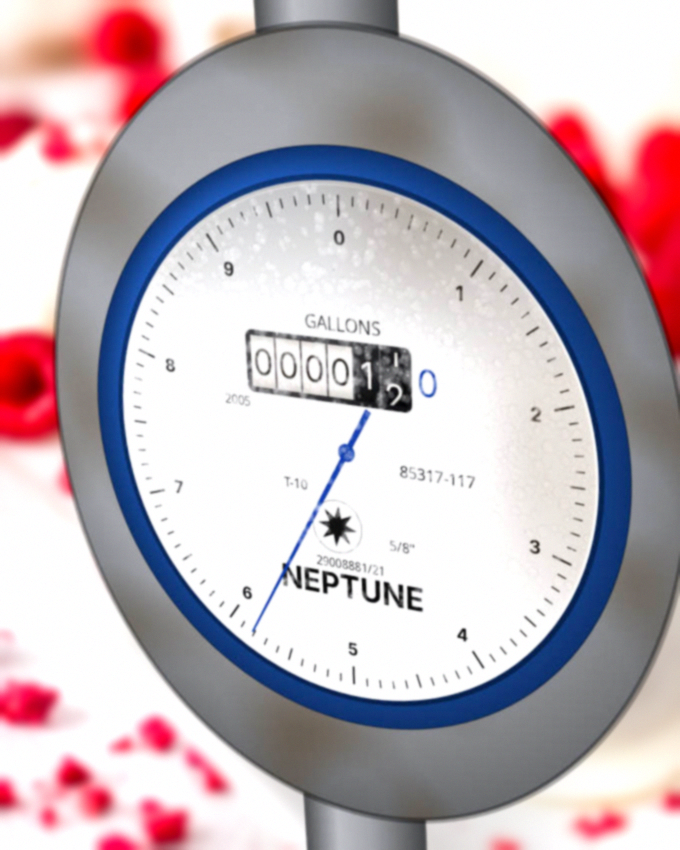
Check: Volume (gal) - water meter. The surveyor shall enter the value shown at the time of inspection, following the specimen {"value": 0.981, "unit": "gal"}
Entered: {"value": 115.8, "unit": "gal"}
